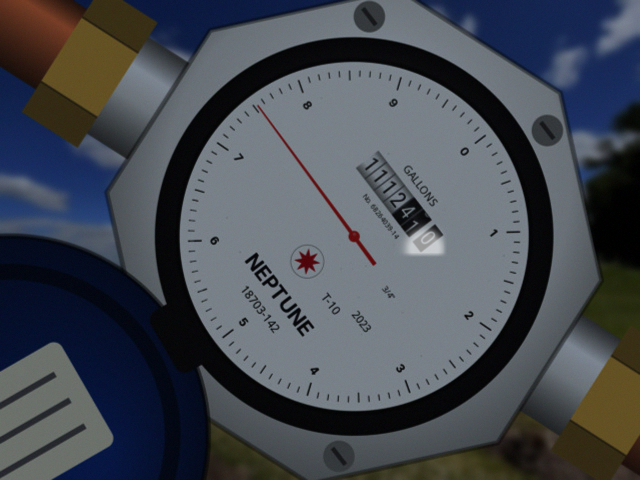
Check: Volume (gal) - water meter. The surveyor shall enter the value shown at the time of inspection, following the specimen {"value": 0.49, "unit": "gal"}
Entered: {"value": 1112407.5, "unit": "gal"}
